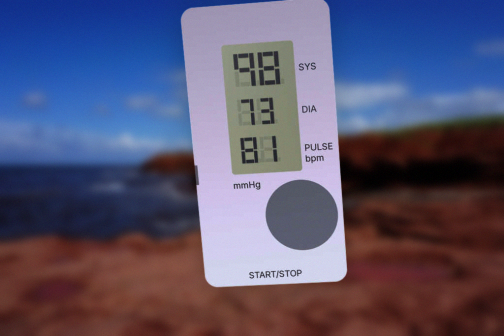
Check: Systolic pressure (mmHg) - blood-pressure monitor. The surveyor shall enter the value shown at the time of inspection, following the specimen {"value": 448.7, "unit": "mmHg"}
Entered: {"value": 98, "unit": "mmHg"}
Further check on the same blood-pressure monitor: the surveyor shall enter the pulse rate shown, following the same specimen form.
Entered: {"value": 81, "unit": "bpm"}
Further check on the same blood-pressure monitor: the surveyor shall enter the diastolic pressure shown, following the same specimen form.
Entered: {"value": 73, "unit": "mmHg"}
